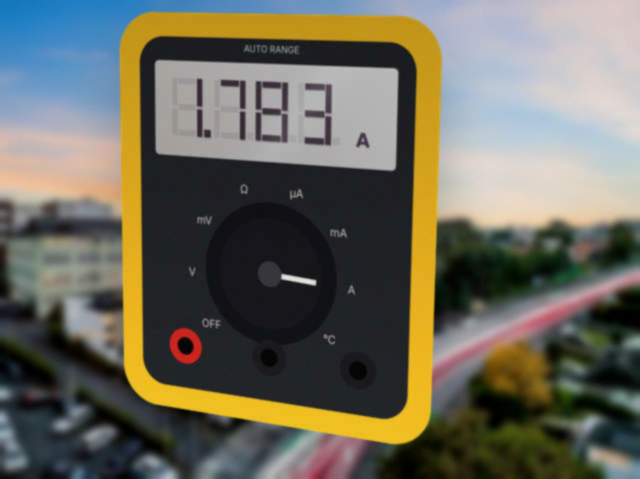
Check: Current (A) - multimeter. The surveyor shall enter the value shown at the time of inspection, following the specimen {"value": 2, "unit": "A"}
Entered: {"value": 1.783, "unit": "A"}
